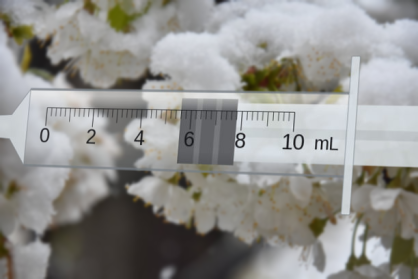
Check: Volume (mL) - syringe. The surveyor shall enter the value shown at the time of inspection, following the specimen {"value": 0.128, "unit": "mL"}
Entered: {"value": 5.6, "unit": "mL"}
